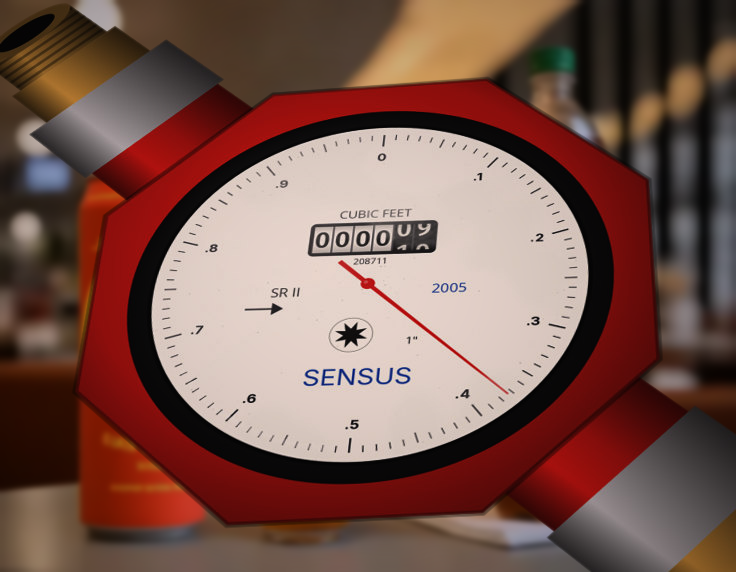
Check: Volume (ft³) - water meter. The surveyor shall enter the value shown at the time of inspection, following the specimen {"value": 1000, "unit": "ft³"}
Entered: {"value": 9.37, "unit": "ft³"}
